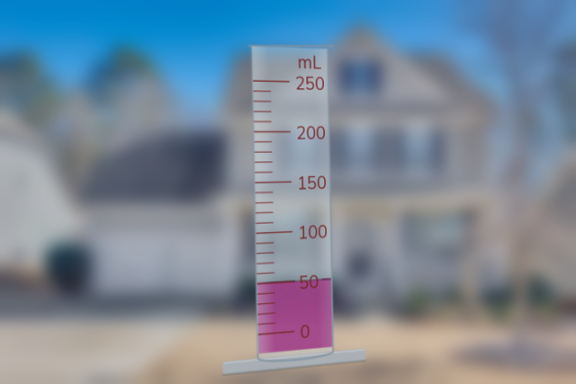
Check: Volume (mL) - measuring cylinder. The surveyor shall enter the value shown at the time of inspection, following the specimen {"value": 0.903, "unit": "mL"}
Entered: {"value": 50, "unit": "mL"}
